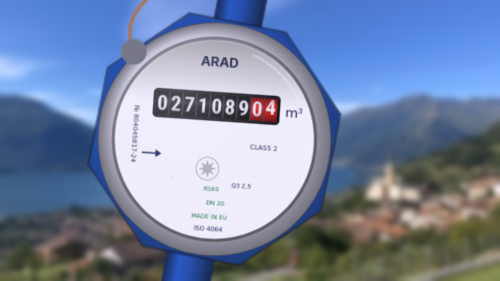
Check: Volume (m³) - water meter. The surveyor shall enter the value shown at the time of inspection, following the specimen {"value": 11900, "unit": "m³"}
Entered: {"value": 271089.04, "unit": "m³"}
